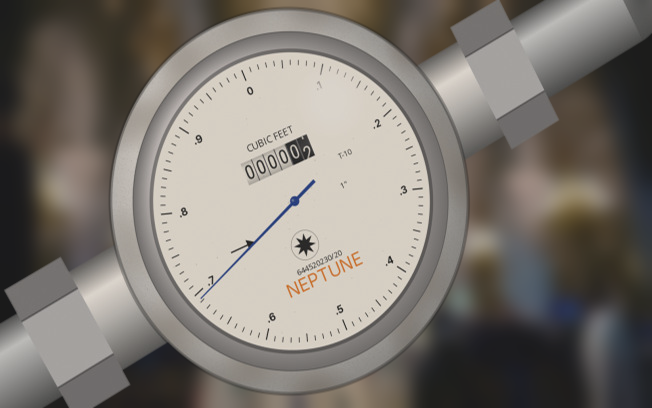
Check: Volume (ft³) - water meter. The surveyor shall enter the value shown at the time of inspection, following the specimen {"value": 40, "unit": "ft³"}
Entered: {"value": 1.69, "unit": "ft³"}
